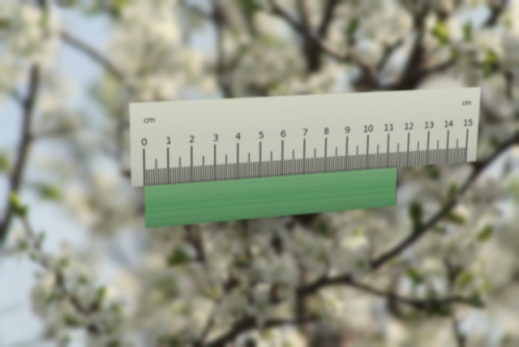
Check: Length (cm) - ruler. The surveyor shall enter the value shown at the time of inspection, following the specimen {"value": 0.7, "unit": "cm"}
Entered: {"value": 11.5, "unit": "cm"}
